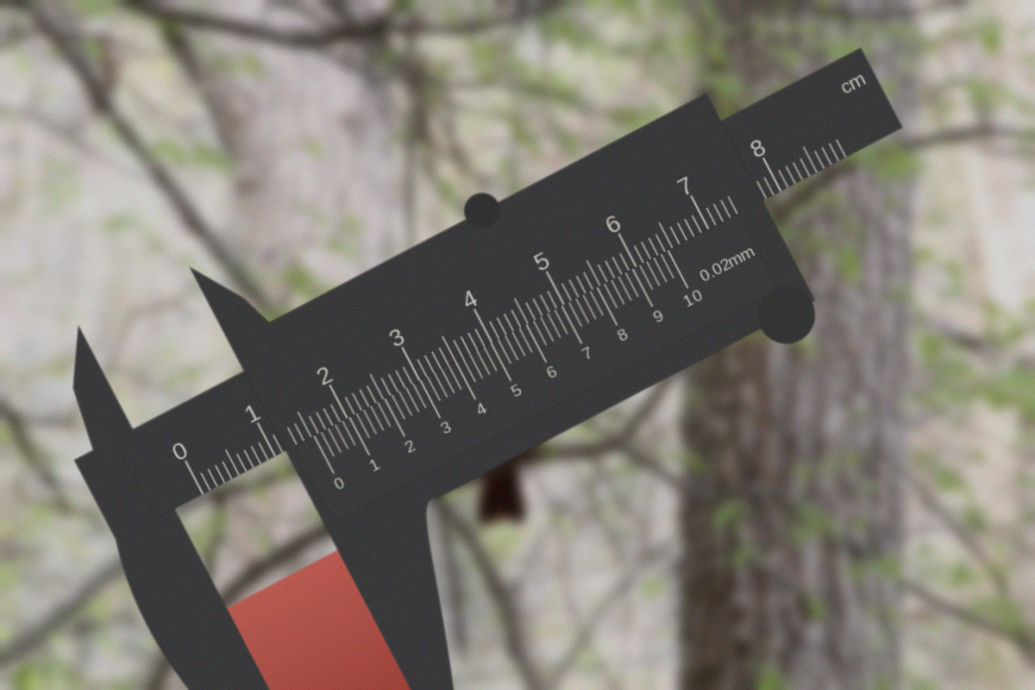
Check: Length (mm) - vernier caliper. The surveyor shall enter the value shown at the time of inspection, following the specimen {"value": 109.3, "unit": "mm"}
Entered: {"value": 15.4, "unit": "mm"}
